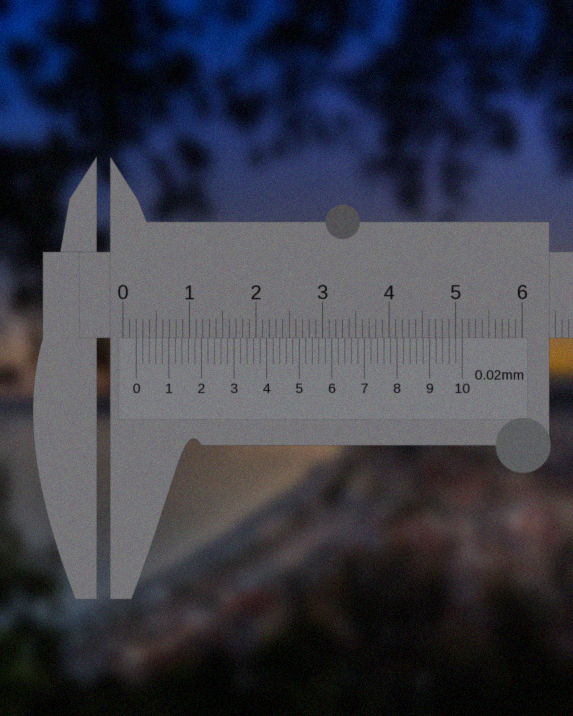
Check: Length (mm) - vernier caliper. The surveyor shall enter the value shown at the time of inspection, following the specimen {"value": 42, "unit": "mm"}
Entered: {"value": 2.0, "unit": "mm"}
